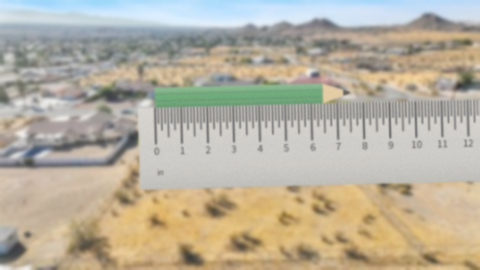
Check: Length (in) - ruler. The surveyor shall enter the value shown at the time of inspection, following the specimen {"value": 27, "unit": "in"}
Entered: {"value": 7.5, "unit": "in"}
